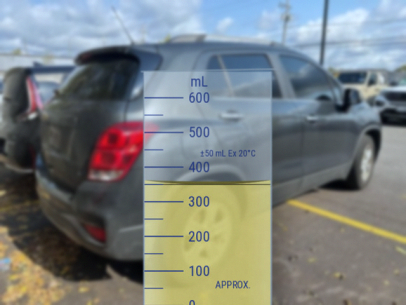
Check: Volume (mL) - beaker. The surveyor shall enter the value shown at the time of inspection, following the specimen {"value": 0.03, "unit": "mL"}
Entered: {"value": 350, "unit": "mL"}
